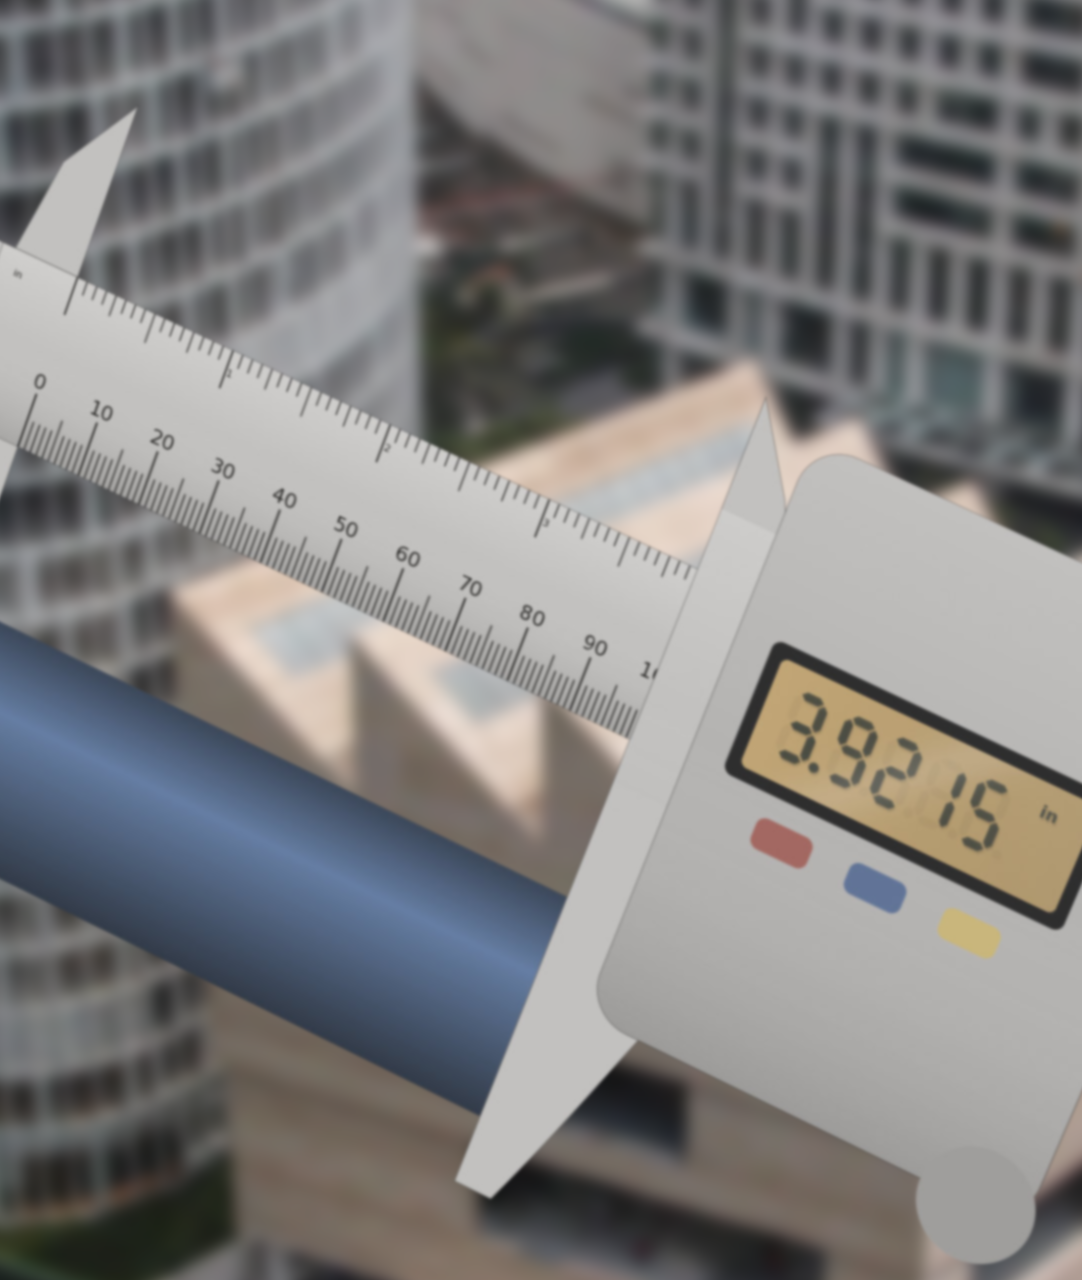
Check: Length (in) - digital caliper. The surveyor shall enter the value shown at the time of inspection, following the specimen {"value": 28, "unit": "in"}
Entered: {"value": 3.9215, "unit": "in"}
